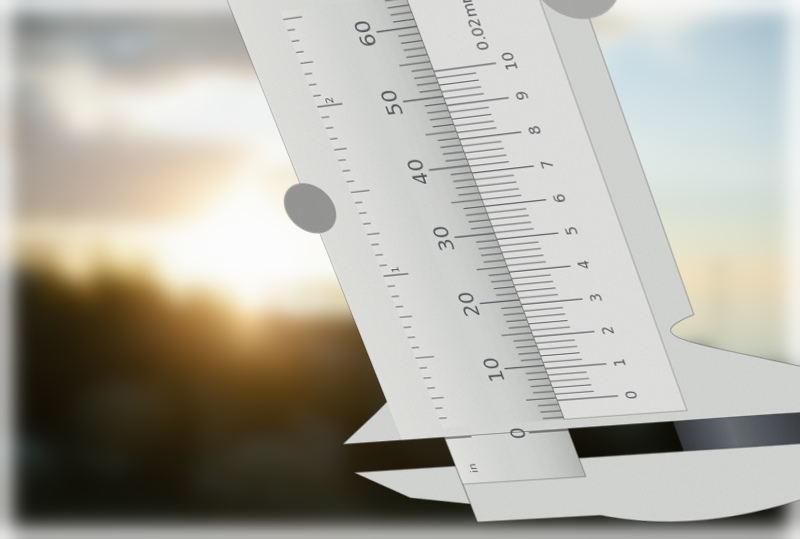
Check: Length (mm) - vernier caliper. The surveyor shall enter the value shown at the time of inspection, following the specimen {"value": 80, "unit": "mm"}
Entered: {"value": 4.6, "unit": "mm"}
